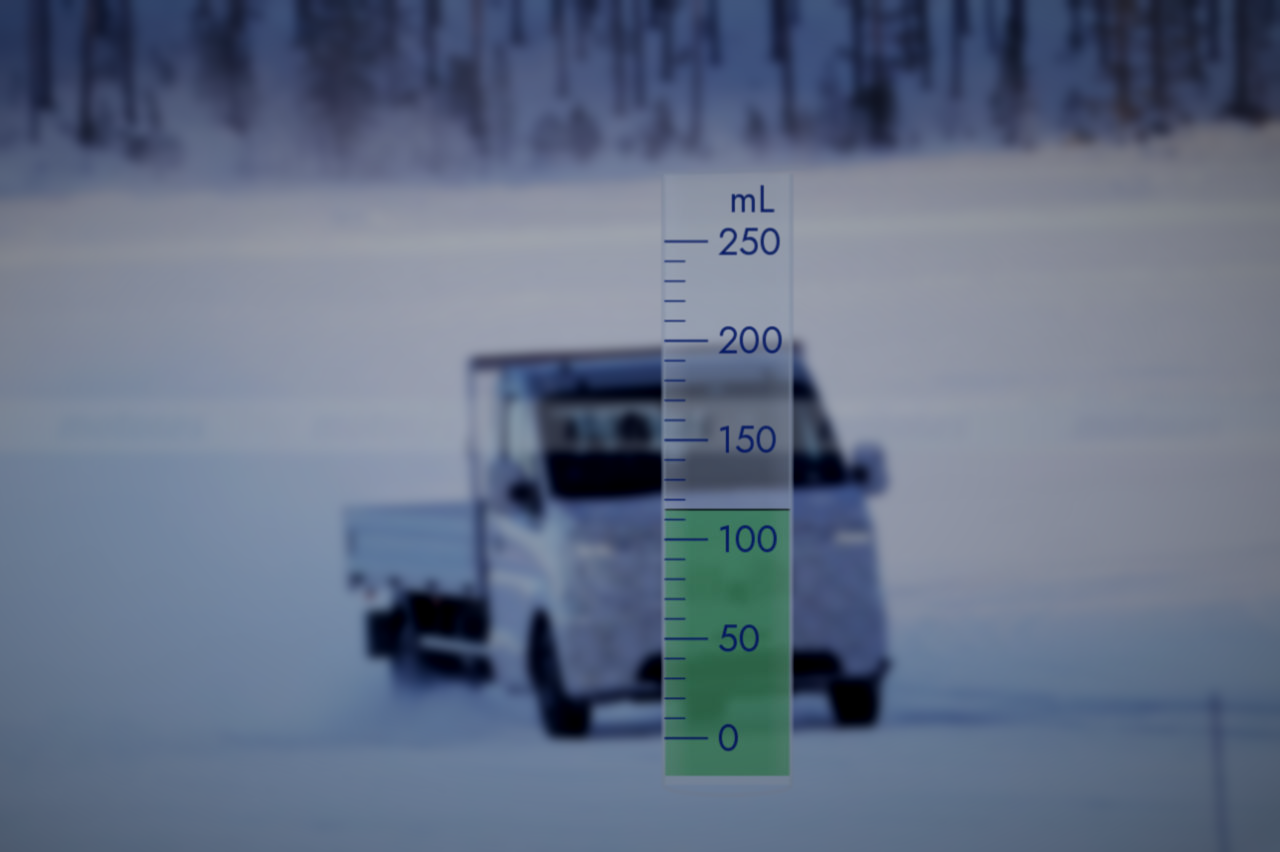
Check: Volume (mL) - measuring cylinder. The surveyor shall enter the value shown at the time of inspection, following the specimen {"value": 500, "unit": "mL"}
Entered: {"value": 115, "unit": "mL"}
